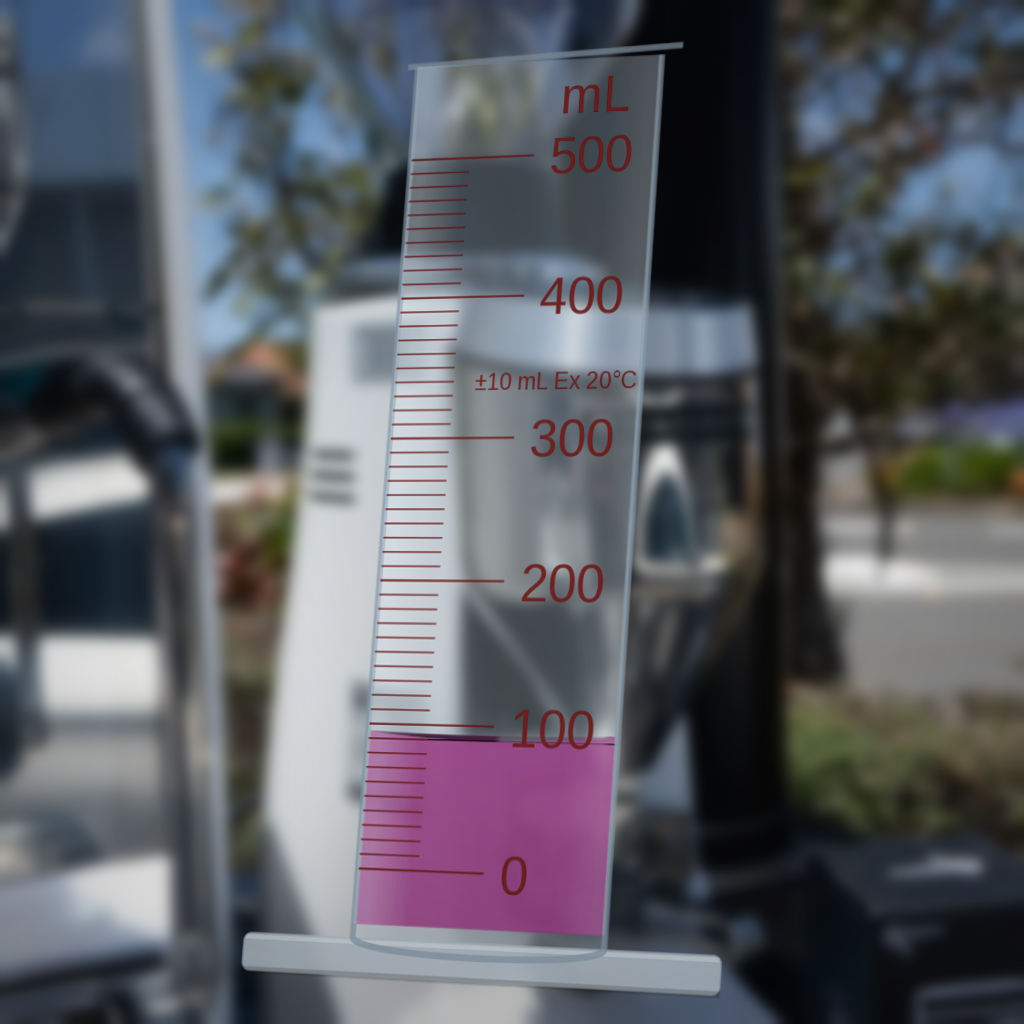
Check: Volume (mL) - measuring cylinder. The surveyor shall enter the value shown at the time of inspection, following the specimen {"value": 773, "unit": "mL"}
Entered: {"value": 90, "unit": "mL"}
